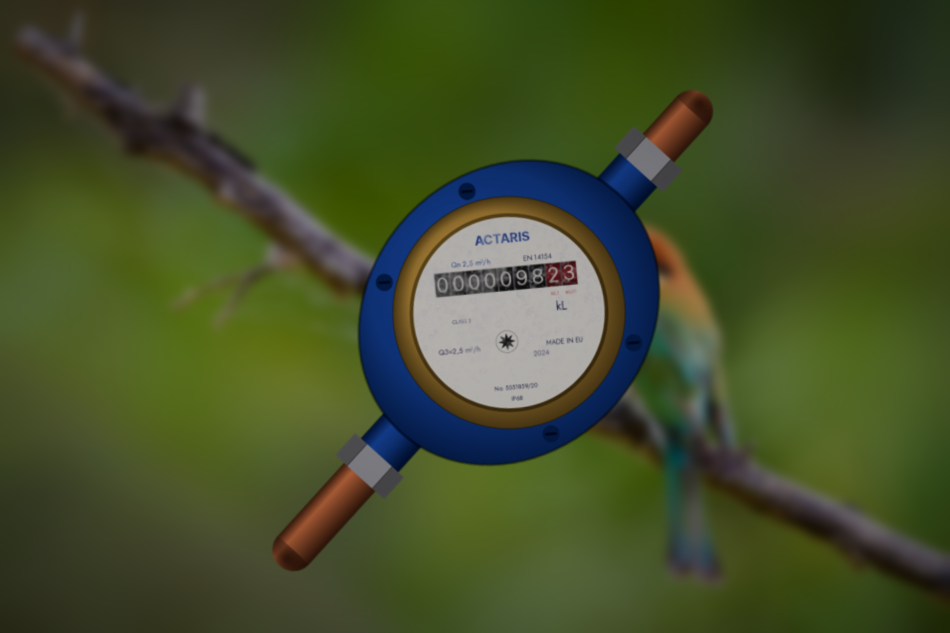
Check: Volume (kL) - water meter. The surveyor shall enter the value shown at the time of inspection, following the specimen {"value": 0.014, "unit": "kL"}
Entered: {"value": 98.23, "unit": "kL"}
